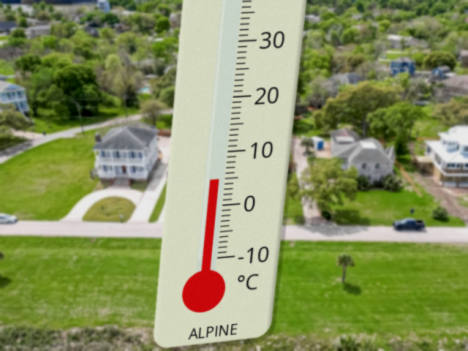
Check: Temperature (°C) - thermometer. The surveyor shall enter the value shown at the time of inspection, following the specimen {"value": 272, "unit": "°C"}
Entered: {"value": 5, "unit": "°C"}
